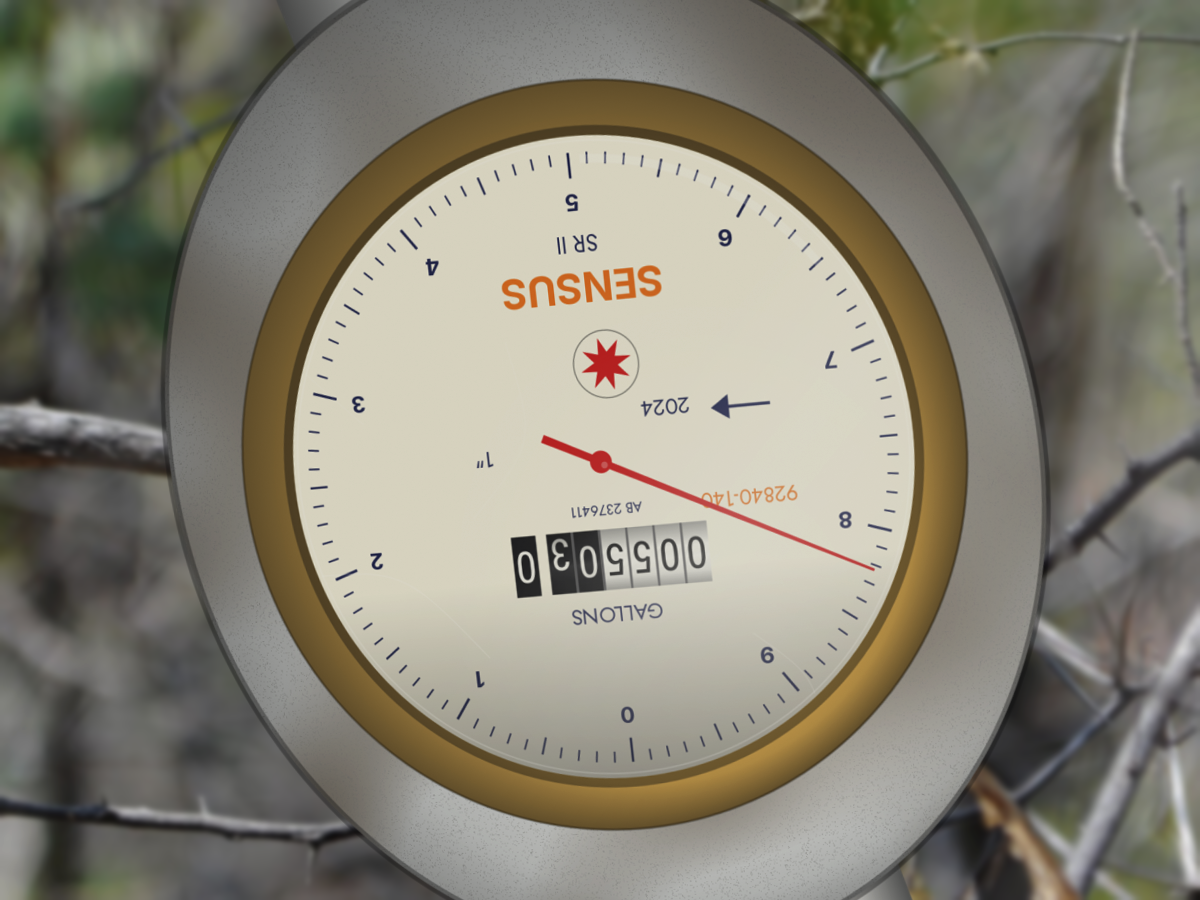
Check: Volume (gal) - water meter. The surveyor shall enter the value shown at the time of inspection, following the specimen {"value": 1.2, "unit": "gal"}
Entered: {"value": 55028.2, "unit": "gal"}
